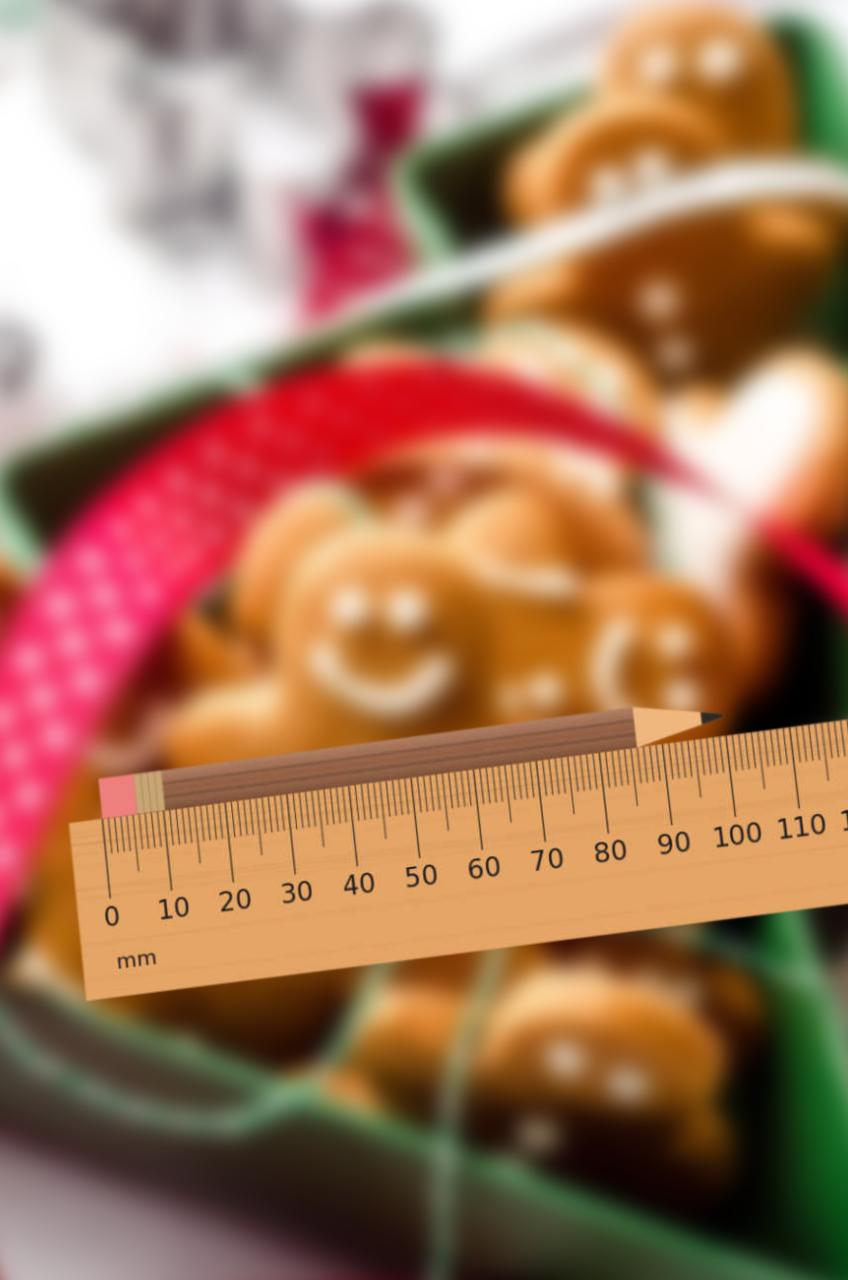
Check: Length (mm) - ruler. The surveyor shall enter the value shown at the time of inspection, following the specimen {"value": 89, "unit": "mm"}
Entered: {"value": 100, "unit": "mm"}
